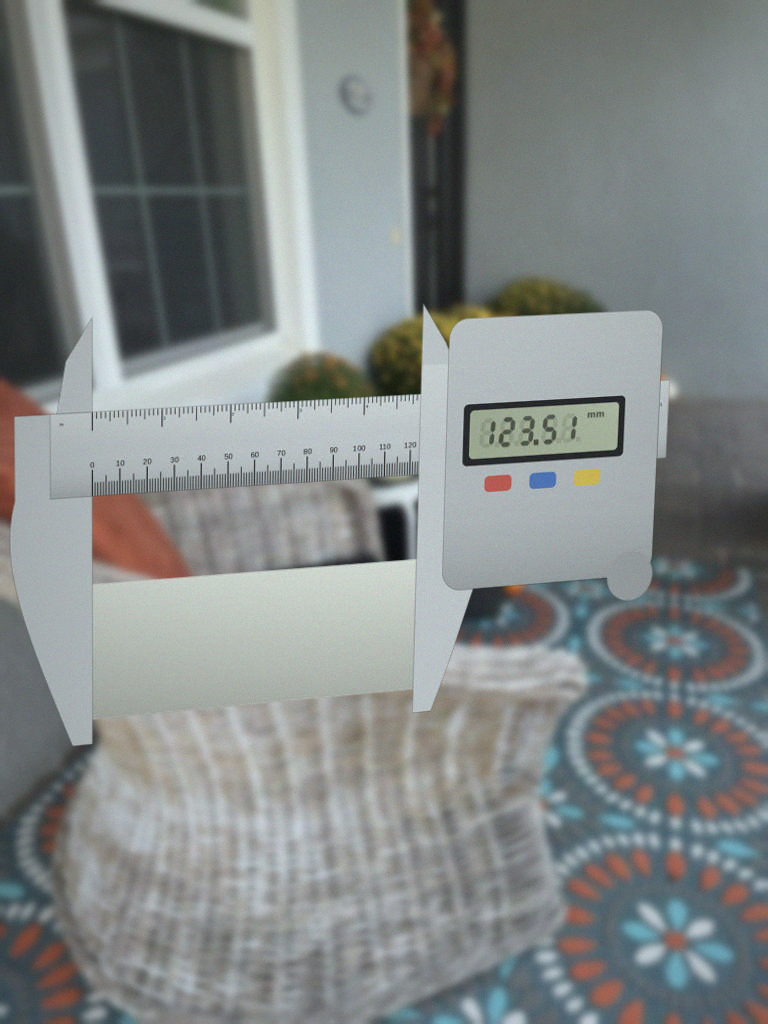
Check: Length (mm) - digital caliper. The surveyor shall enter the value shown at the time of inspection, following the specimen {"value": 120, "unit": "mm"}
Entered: {"value": 123.51, "unit": "mm"}
